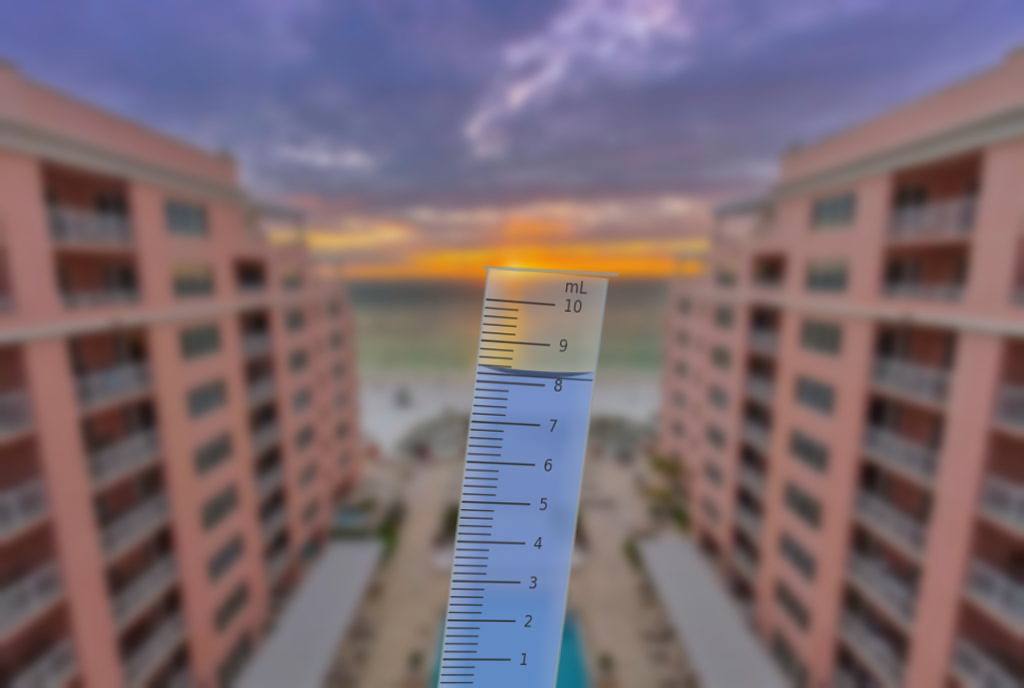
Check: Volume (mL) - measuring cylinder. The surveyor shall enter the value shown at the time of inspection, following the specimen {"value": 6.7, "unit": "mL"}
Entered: {"value": 8.2, "unit": "mL"}
